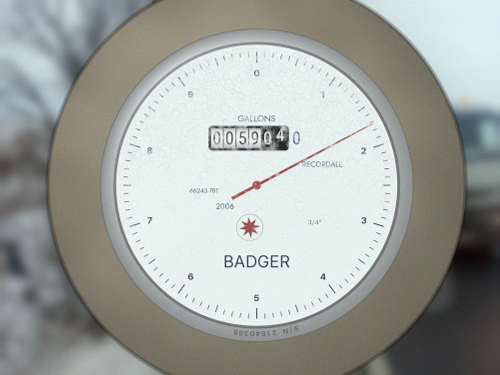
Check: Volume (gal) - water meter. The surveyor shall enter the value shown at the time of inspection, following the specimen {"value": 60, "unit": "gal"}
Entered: {"value": 59041.7, "unit": "gal"}
